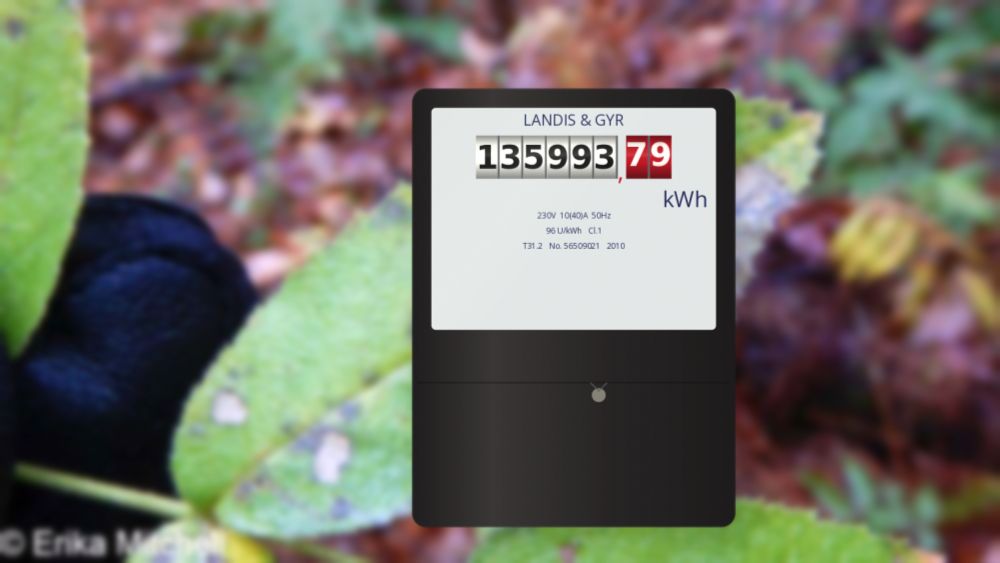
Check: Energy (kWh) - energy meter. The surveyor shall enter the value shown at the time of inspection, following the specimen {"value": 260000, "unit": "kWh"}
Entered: {"value": 135993.79, "unit": "kWh"}
